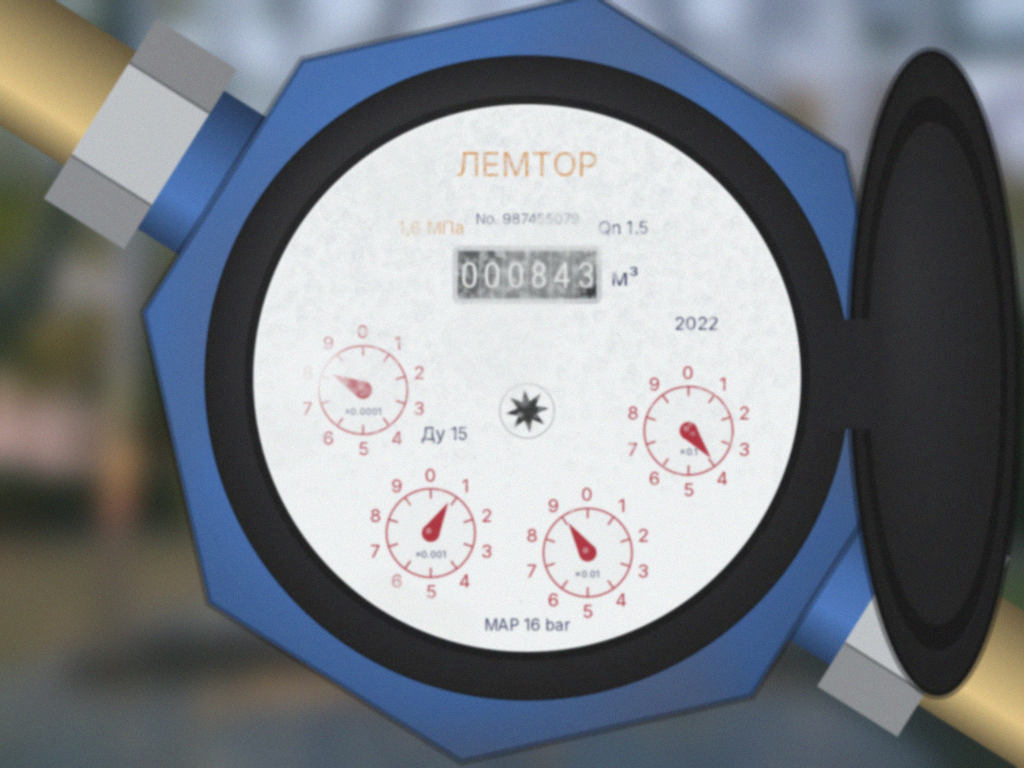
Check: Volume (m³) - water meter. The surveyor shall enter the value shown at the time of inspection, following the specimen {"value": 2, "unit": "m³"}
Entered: {"value": 843.3908, "unit": "m³"}
